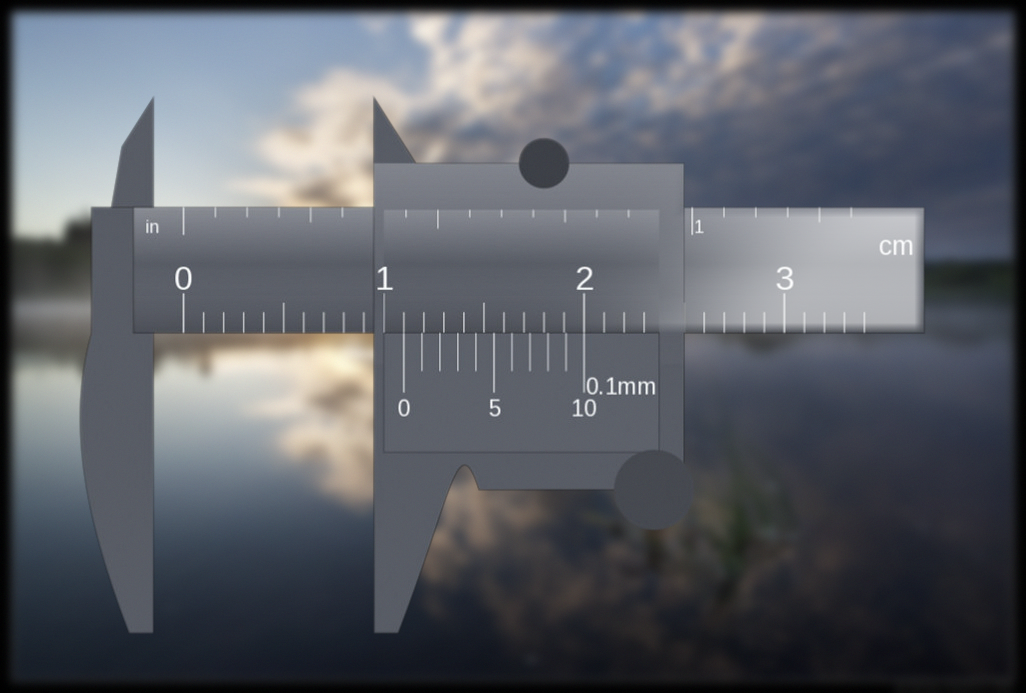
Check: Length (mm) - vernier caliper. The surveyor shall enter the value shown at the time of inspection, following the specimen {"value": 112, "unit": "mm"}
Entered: {"value": 11.0, "unit": "mm"}
